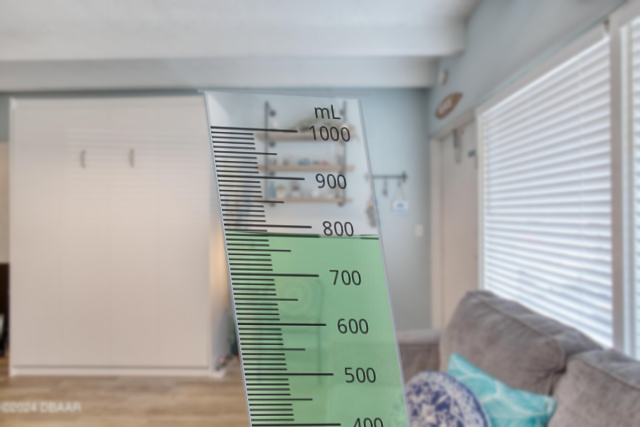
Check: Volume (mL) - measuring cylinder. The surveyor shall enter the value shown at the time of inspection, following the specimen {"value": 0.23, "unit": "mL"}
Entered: {"value": 780, "unit": "mL"}
